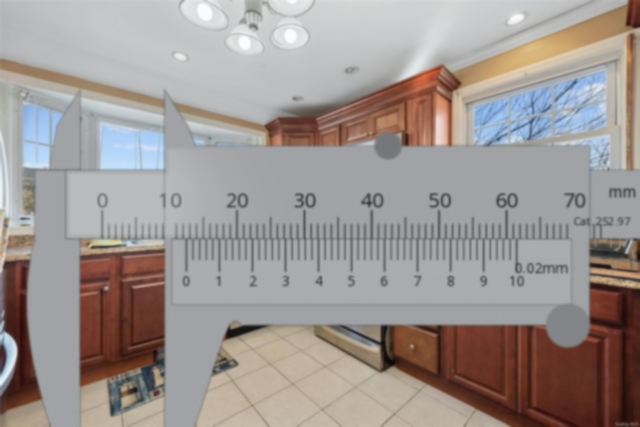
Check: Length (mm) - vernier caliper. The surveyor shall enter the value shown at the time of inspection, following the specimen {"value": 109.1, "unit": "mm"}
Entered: {"value": 12.5, "unit": "mm"}
